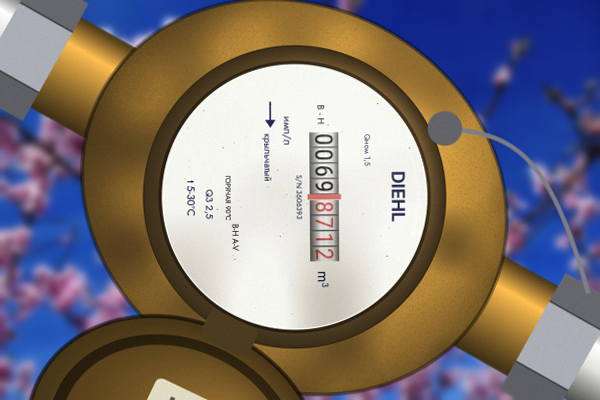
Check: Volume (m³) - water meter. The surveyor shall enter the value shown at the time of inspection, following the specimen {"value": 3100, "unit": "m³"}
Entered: {"value": 69.8712, "unit": "m³"}
